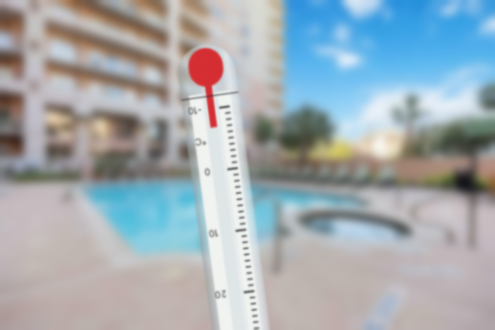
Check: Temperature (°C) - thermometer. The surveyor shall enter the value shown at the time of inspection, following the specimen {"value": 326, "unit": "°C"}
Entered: {"value": -7, "unit": "°C"}
